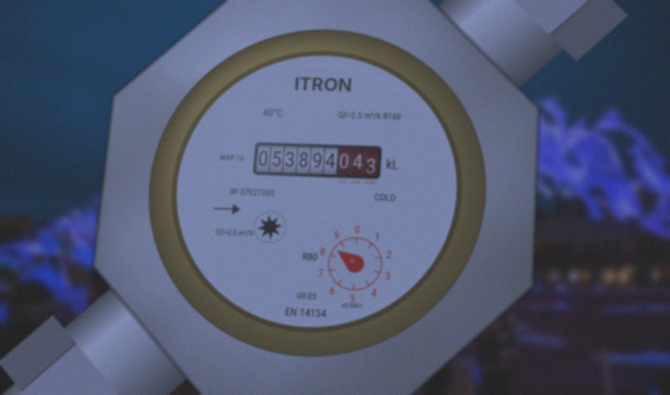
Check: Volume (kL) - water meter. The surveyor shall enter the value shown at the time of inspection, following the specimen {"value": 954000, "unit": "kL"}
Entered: {"value": 53894.0428, "unit": "kL"}
